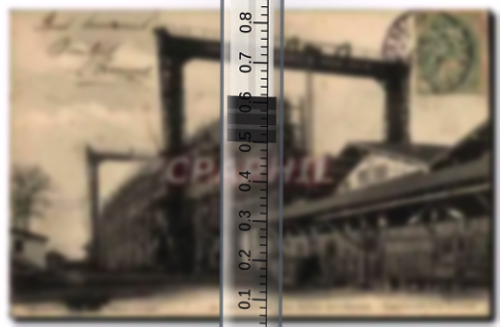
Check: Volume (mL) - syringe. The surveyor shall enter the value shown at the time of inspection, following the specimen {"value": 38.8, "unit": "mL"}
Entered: {"value": 0.5, "unit": "mL"}
